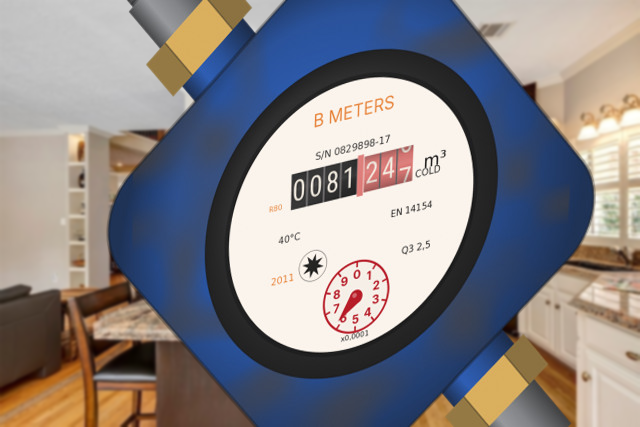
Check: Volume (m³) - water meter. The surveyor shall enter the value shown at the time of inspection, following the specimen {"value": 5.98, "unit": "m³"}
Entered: {"value": 81.2466, "unit": "m³"}
